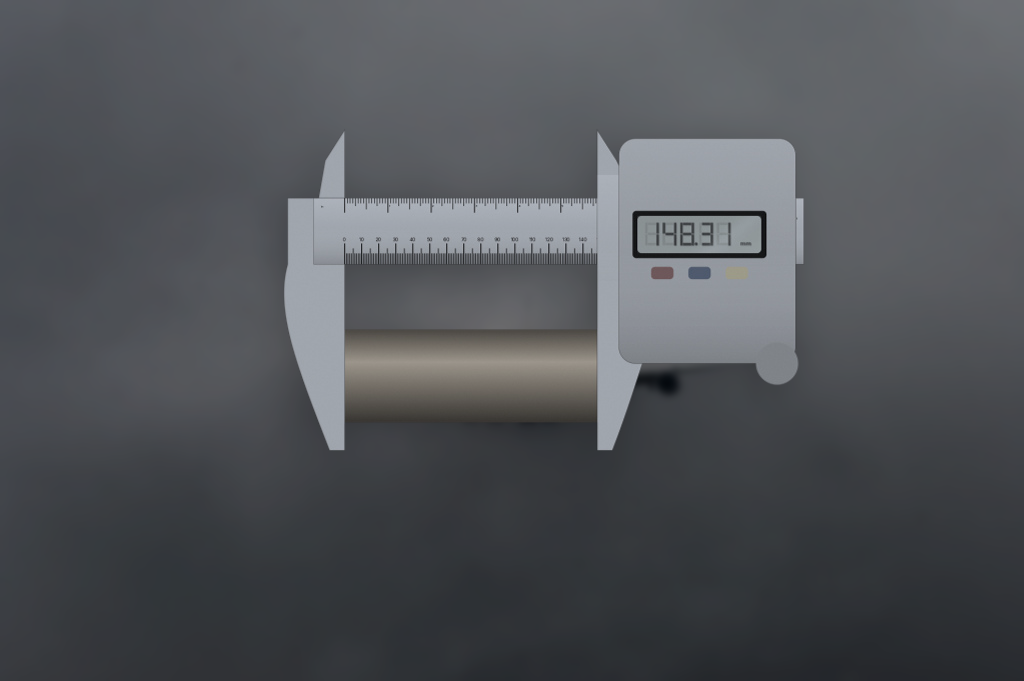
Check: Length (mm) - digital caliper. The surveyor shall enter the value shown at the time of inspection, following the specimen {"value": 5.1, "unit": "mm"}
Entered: {"value": 148.31, "unit": "mm"}
